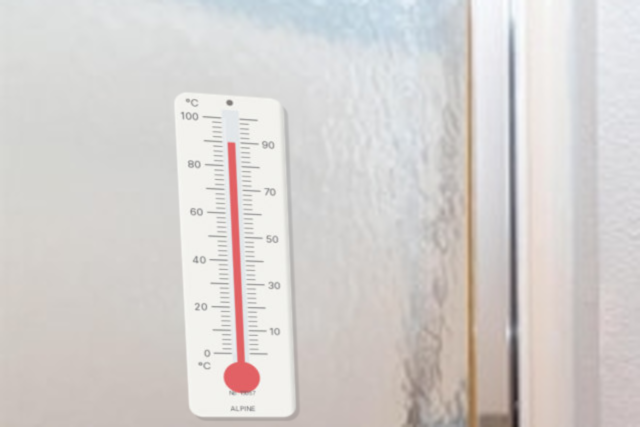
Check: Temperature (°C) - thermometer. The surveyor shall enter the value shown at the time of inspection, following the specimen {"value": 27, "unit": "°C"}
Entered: {"value": 90, "unit": "°C"}
